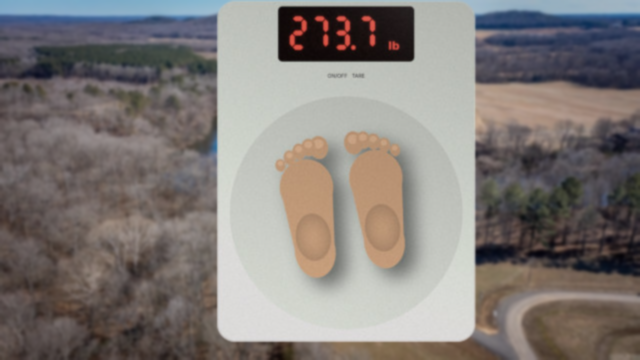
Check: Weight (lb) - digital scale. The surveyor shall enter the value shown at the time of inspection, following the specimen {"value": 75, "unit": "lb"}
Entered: {"value": 273.7, "unit": "lb"}
